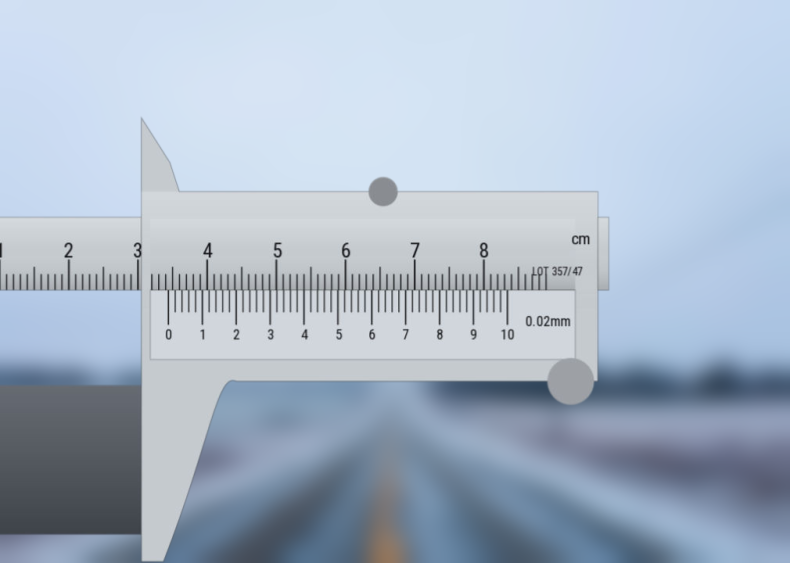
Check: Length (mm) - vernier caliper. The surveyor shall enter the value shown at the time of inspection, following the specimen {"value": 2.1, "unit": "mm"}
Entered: {"value": 34.4, "unit": "mm"}
